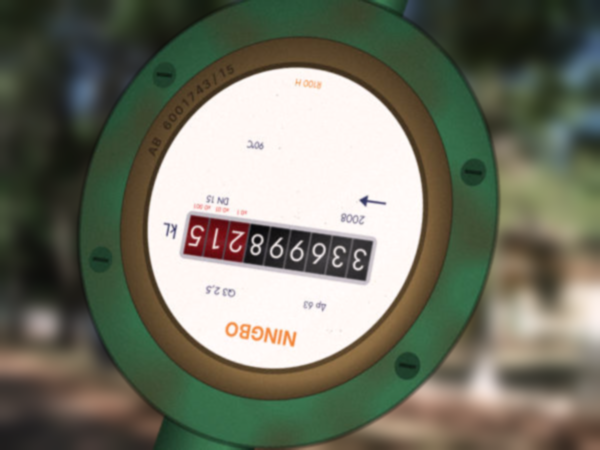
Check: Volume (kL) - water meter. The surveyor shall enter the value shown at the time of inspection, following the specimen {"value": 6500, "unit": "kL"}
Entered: {"value": 336998.215, "unit": "kL"}
